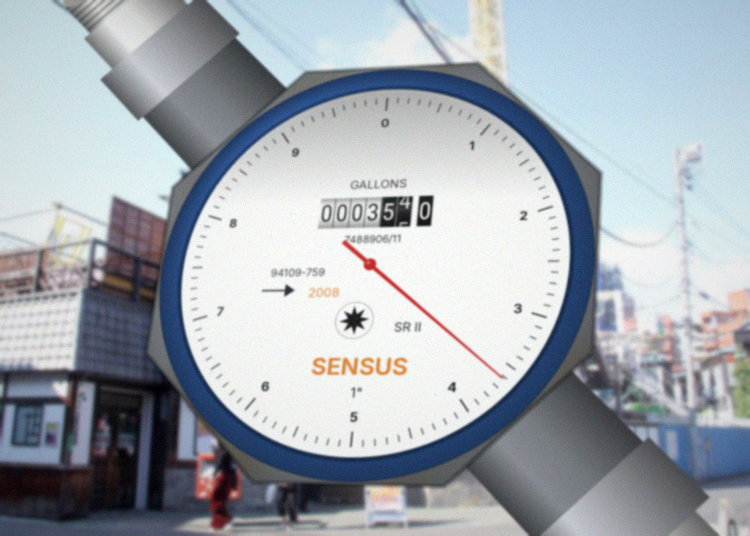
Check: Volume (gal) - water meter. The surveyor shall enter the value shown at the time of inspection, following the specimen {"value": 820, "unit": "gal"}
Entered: {"value": 3543.6, "unit": "gal"}
